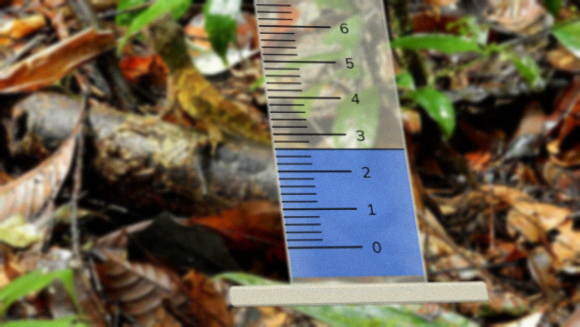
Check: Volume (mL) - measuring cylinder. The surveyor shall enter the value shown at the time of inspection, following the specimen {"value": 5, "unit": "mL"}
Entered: {"value": 2.6, "unit": "mL"}
